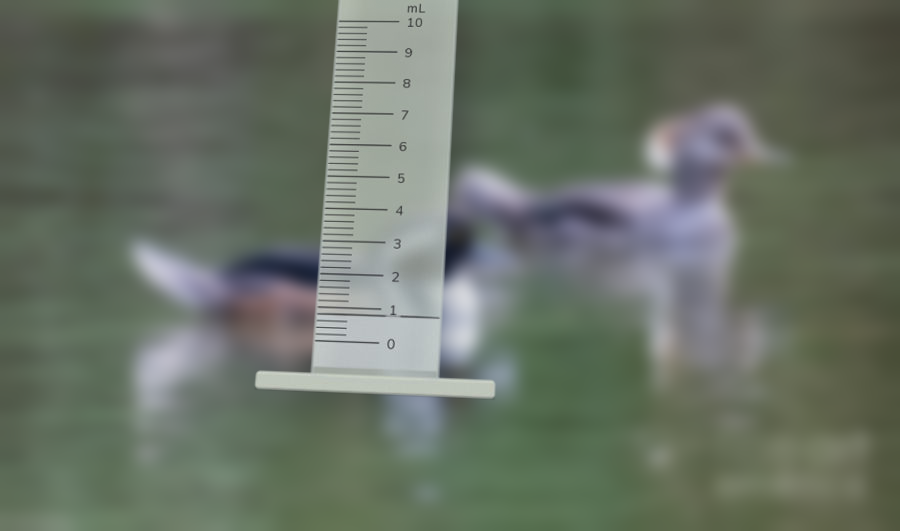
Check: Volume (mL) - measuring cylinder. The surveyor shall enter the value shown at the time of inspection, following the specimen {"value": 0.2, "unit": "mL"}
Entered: {"value": 0.8, "unit": "mL"}
